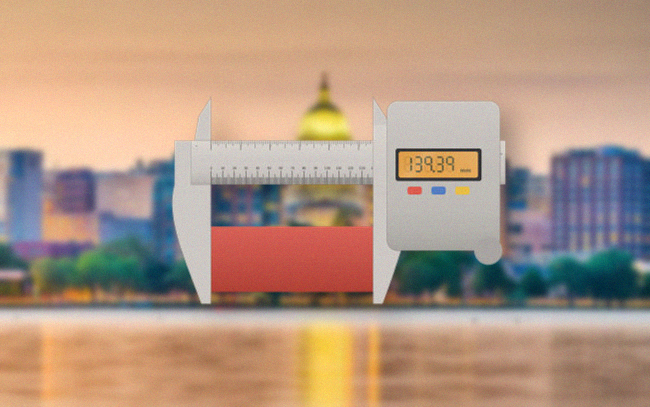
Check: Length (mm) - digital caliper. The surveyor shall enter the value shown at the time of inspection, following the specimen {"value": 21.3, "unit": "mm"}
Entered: {"value": 139.39, "unit": "mm"}
